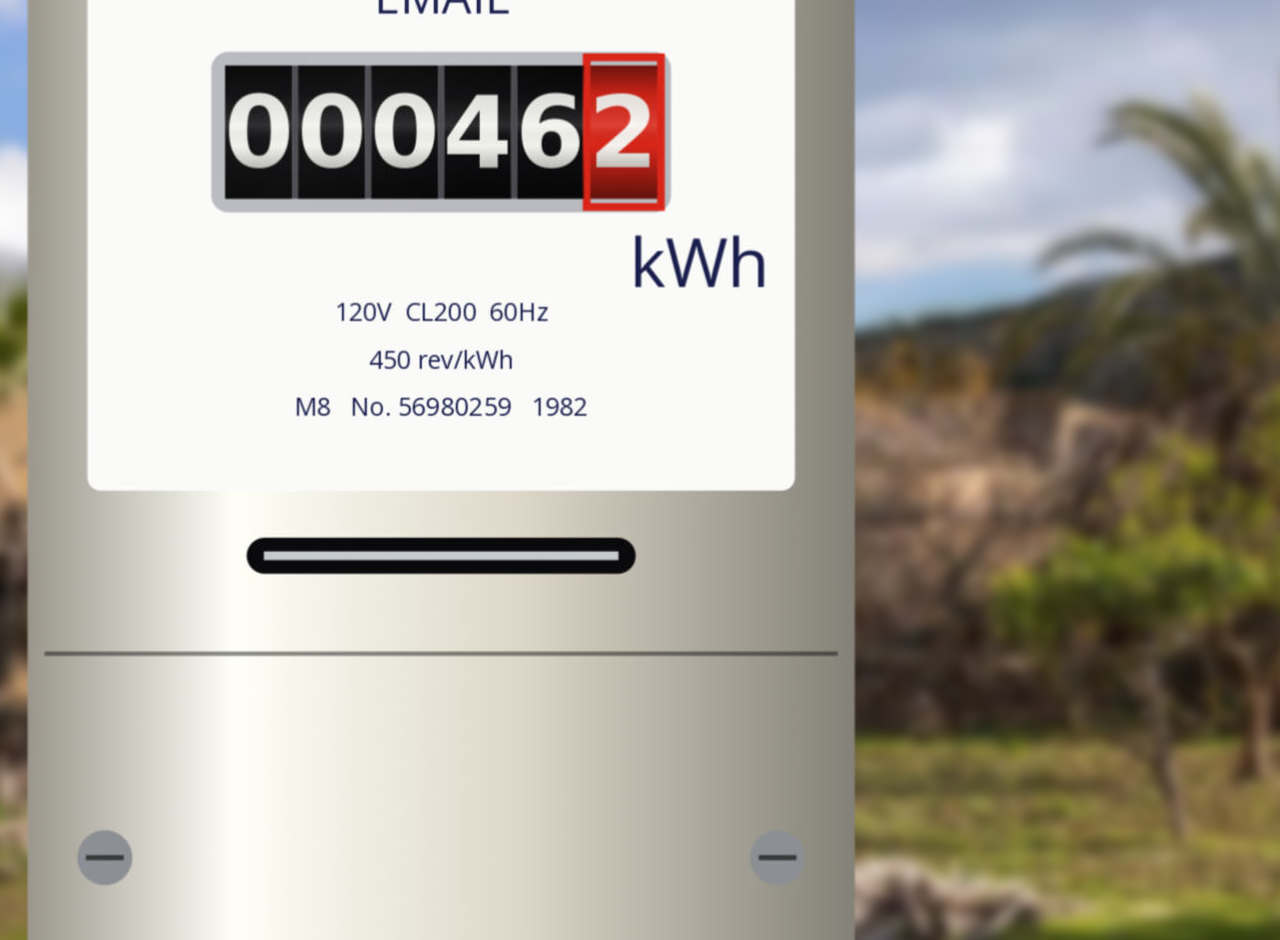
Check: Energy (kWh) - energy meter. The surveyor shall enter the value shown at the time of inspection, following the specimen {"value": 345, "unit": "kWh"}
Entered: {"value": 46.2, "unit": "kWh"}
